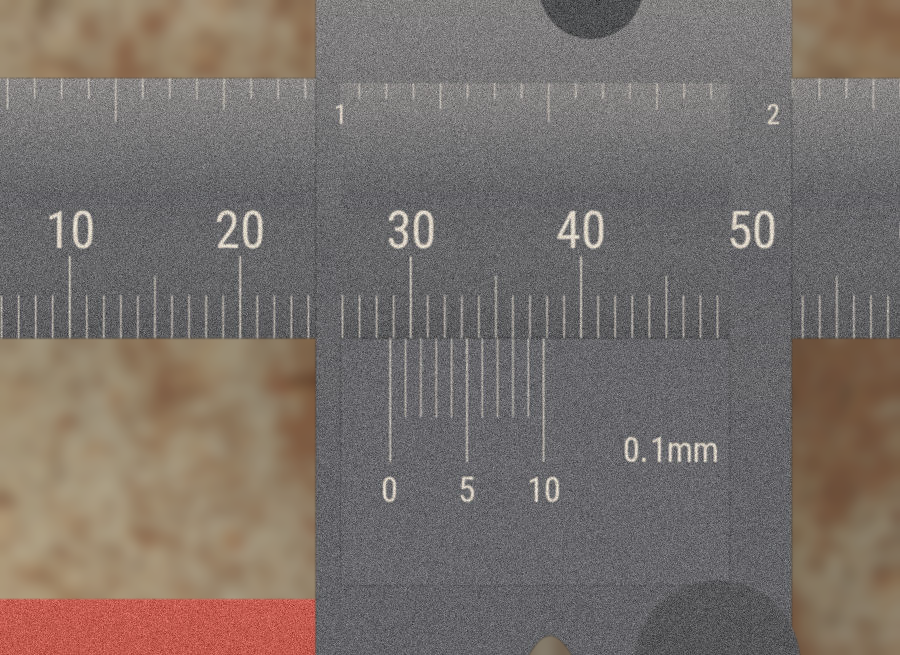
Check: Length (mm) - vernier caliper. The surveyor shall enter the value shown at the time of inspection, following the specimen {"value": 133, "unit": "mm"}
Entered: {"value": 28.8, "unit": "mm"}
